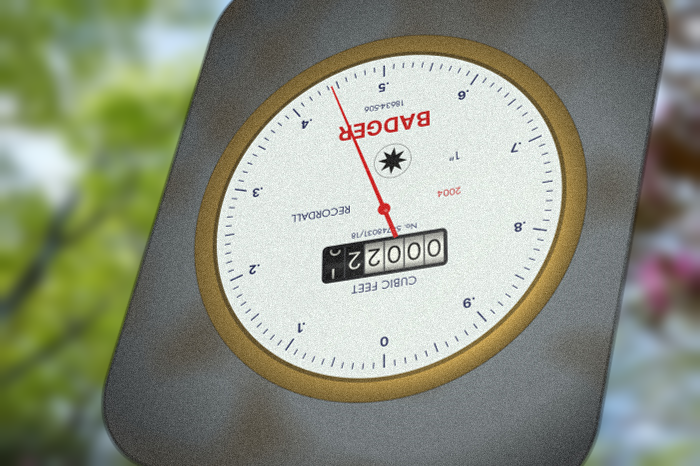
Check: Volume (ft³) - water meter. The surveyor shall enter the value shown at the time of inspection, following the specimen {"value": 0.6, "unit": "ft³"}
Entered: {"value": 221.44, "unit": "ft³"}
